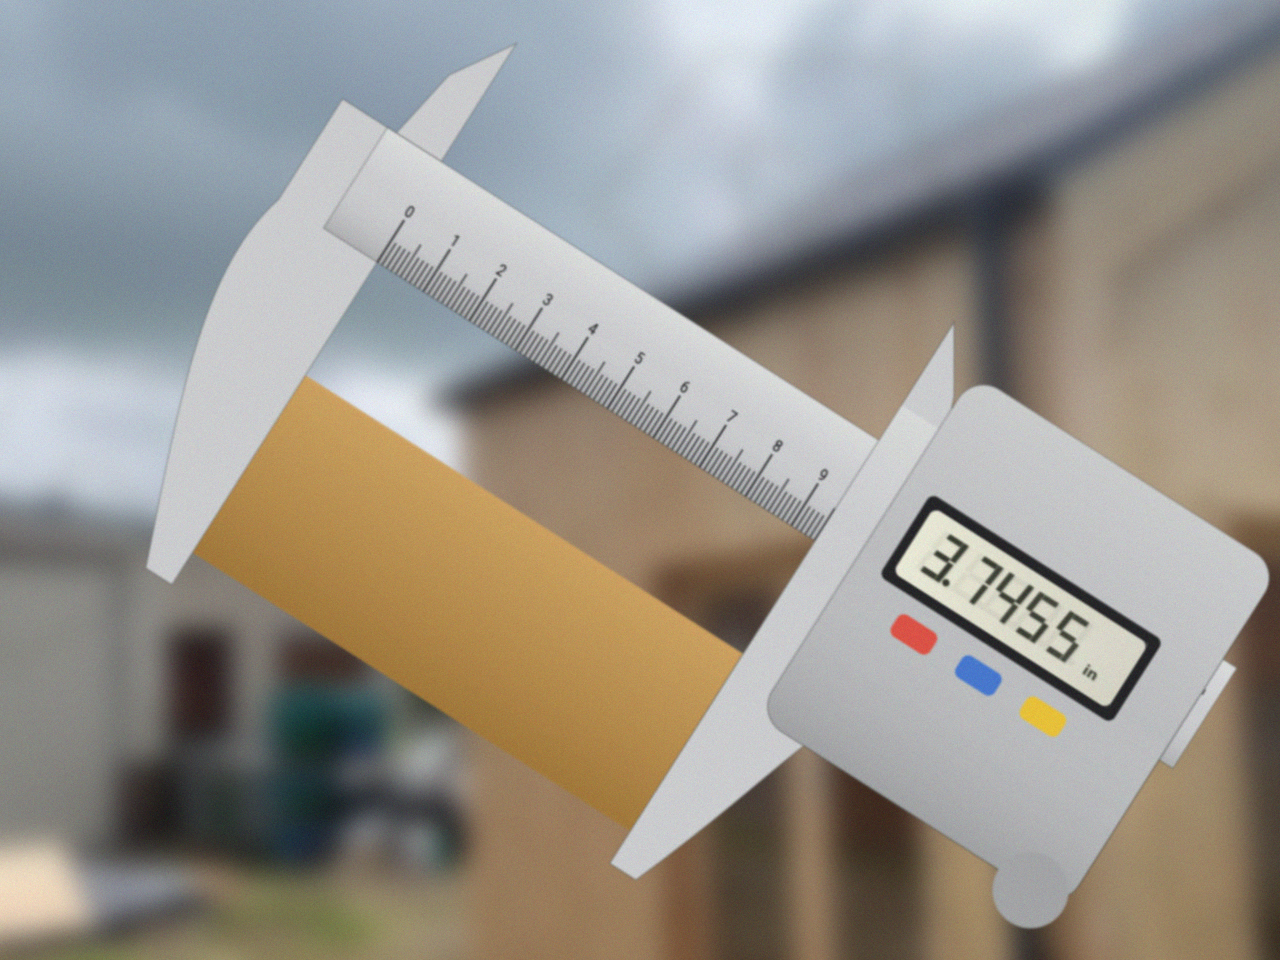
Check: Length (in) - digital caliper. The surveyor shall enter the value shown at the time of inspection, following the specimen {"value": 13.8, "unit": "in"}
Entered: {"value": 3.7455, "unit": "in"}
